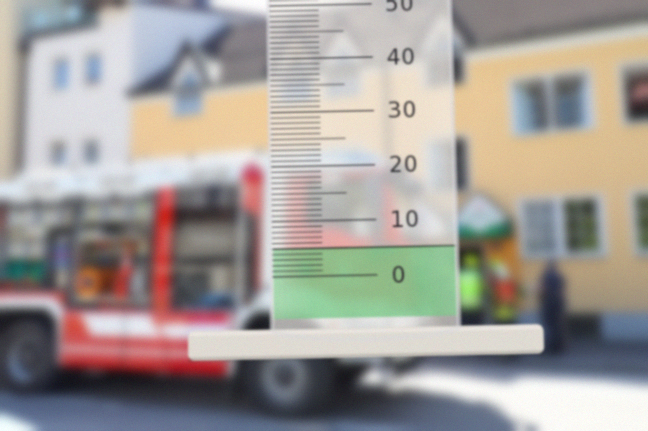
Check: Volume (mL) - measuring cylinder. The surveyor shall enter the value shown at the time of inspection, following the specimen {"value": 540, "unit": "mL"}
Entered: {"value": 5, "unit": "mL"}
